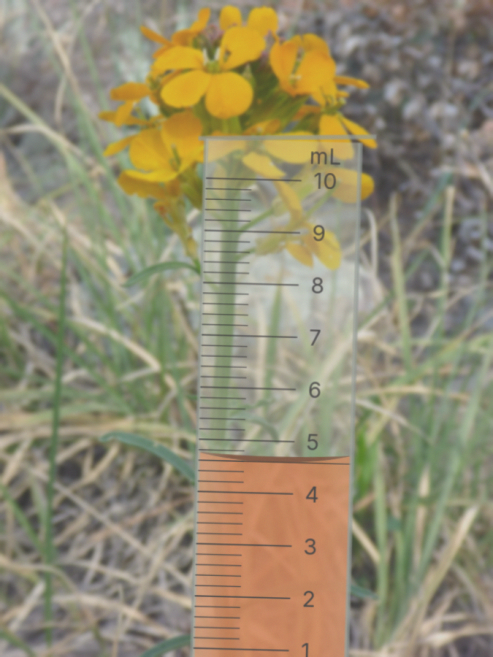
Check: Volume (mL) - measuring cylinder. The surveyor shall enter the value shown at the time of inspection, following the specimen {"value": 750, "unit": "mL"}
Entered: {"value": 4.6, "unit": "mL"}
